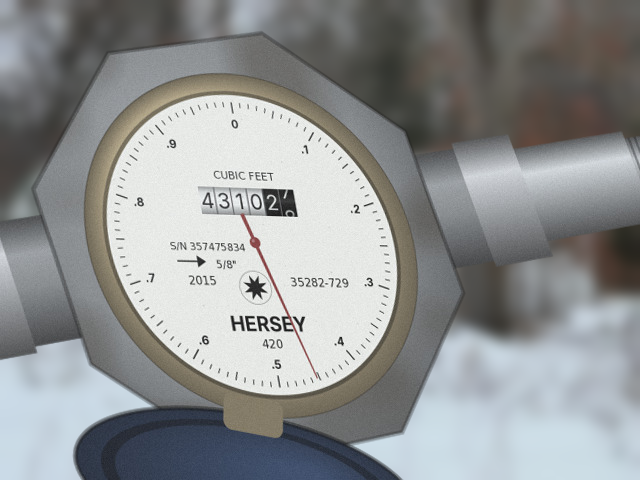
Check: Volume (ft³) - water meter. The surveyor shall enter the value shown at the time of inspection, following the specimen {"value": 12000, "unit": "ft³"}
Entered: {"value": 431027.45, "unit": "ft³"}
